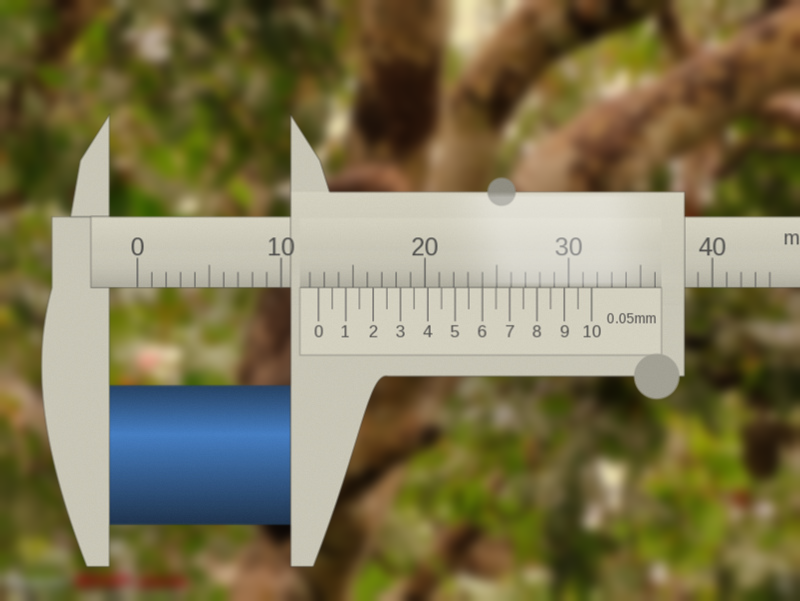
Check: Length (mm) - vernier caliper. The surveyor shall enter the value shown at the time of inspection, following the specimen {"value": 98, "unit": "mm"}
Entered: {"value": 12.6, "unit": "mm"}
